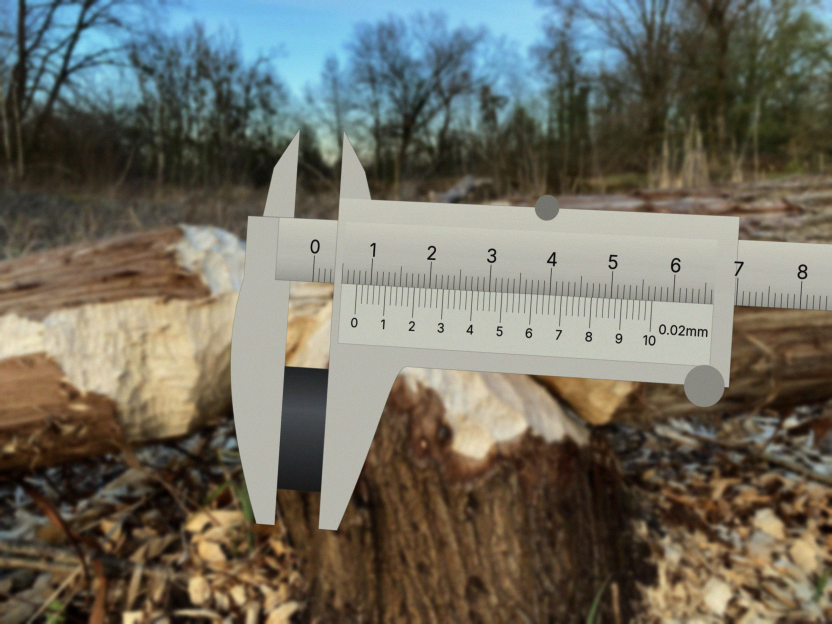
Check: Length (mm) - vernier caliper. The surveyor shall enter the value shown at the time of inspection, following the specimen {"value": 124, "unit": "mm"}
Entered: {"value": 7.6, "unit": "mm"}
